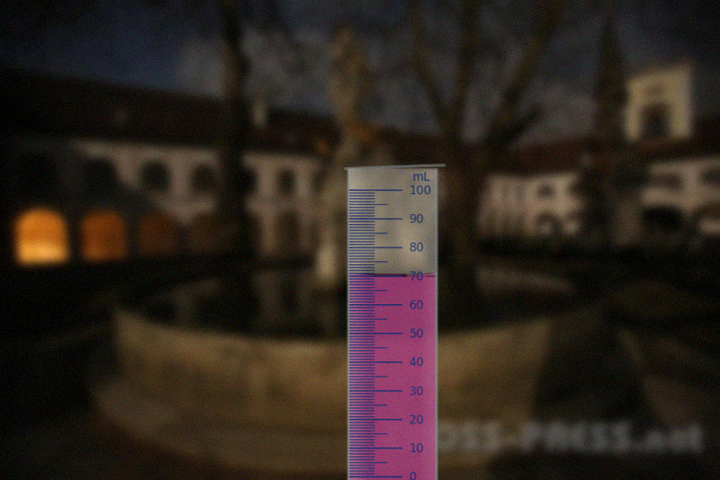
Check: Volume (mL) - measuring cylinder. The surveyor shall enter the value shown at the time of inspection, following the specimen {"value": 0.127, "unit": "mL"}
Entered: {"value": 70, "unit": "mL"}
